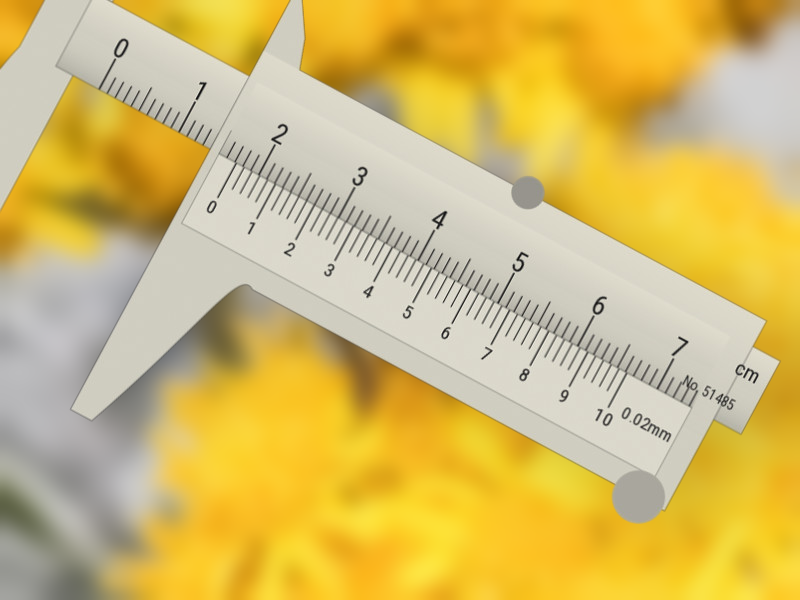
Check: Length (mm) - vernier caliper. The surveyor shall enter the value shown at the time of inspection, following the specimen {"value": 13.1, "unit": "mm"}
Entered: {"value": 17.2, "unit": "mm"}
